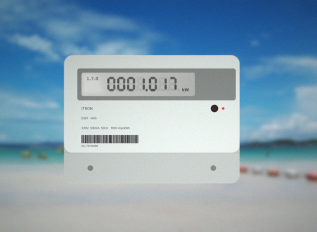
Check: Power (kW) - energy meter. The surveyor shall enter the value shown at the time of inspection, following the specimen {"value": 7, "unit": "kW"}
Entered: {"value": 1.017, "unit": "kW"}
